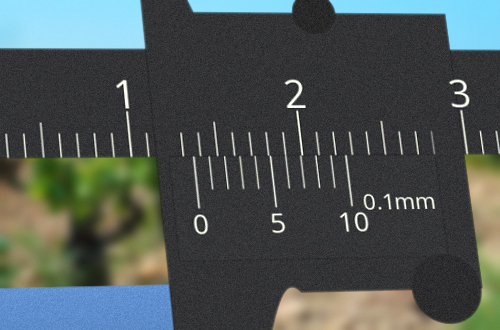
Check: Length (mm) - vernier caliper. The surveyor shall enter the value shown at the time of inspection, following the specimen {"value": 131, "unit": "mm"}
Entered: {"value": 13.6, "unit": "mm"}
